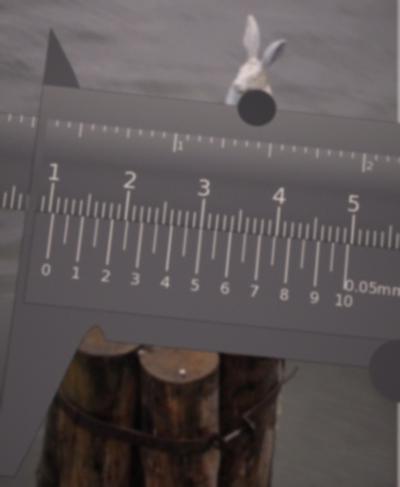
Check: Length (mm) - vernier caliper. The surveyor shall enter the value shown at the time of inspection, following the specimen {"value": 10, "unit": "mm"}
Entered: {"value": 10.5, "unit": "mm"}
